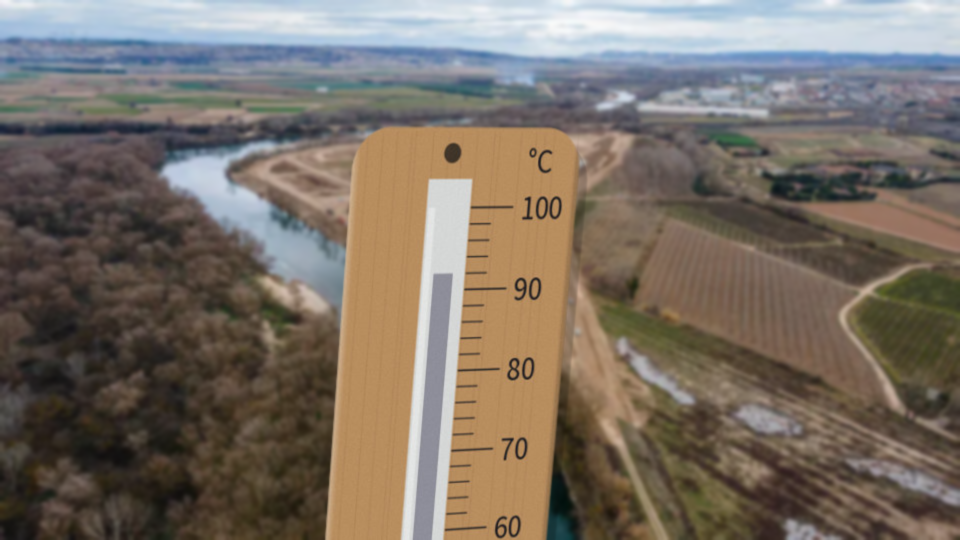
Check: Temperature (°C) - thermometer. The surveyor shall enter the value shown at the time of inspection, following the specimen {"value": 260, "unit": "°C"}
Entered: {"value": 92, "unit": "°C"}
